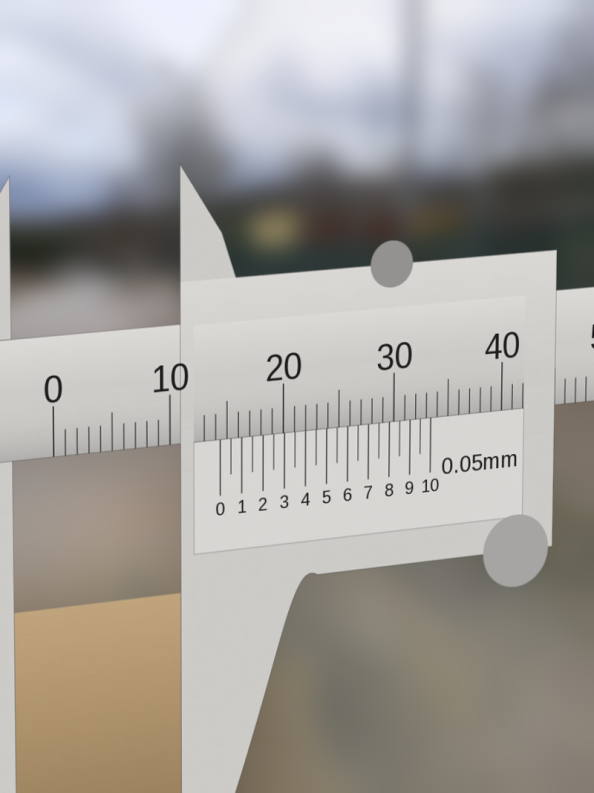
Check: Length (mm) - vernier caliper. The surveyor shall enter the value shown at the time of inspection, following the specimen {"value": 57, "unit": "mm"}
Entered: {"value": 14.4, "unit": "mm"}
